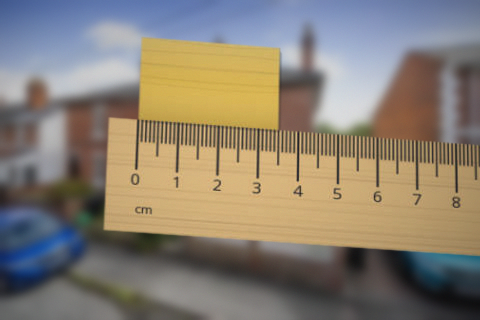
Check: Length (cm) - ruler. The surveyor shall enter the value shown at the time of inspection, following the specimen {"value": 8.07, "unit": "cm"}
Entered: {"value": 3.5, "unit": "cm"}
